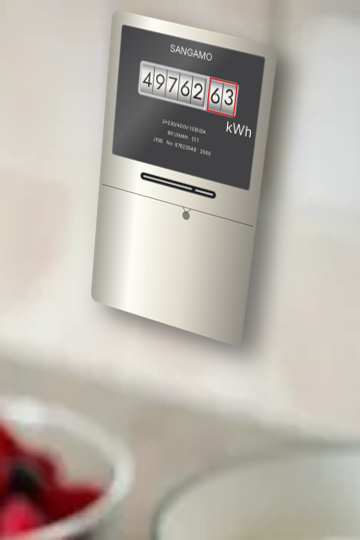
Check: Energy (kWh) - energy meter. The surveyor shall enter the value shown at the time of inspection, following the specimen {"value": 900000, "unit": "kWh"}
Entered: {"value": 49762.63, "unit": "kWh"}
